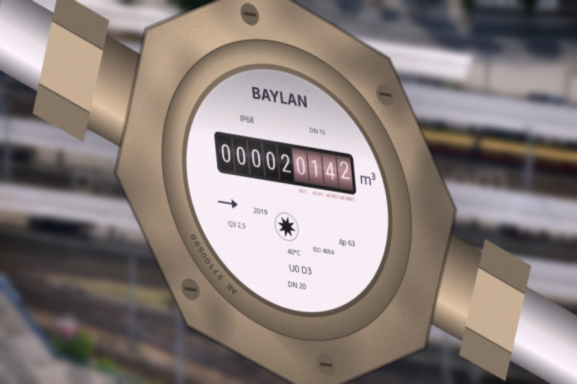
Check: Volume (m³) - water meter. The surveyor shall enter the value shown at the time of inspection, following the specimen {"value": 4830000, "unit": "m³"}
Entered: {"value": 2.0142, "unit": "m³"}
